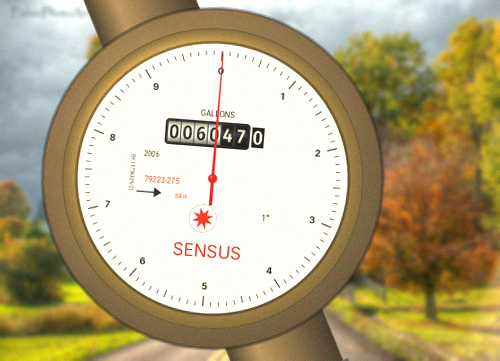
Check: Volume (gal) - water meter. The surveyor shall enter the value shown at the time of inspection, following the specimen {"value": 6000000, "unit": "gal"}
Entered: {"value": 60470.0, "unit": "gal"}
